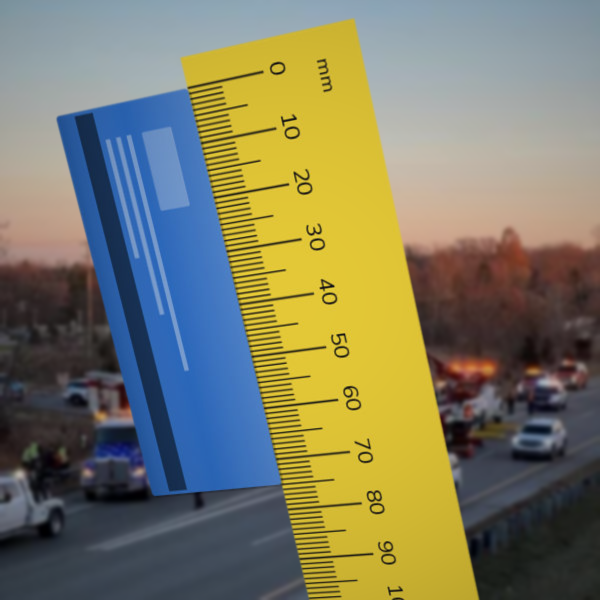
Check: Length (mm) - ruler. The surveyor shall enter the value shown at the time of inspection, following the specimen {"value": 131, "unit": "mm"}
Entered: {"value": 75, "unit": "mm"}
